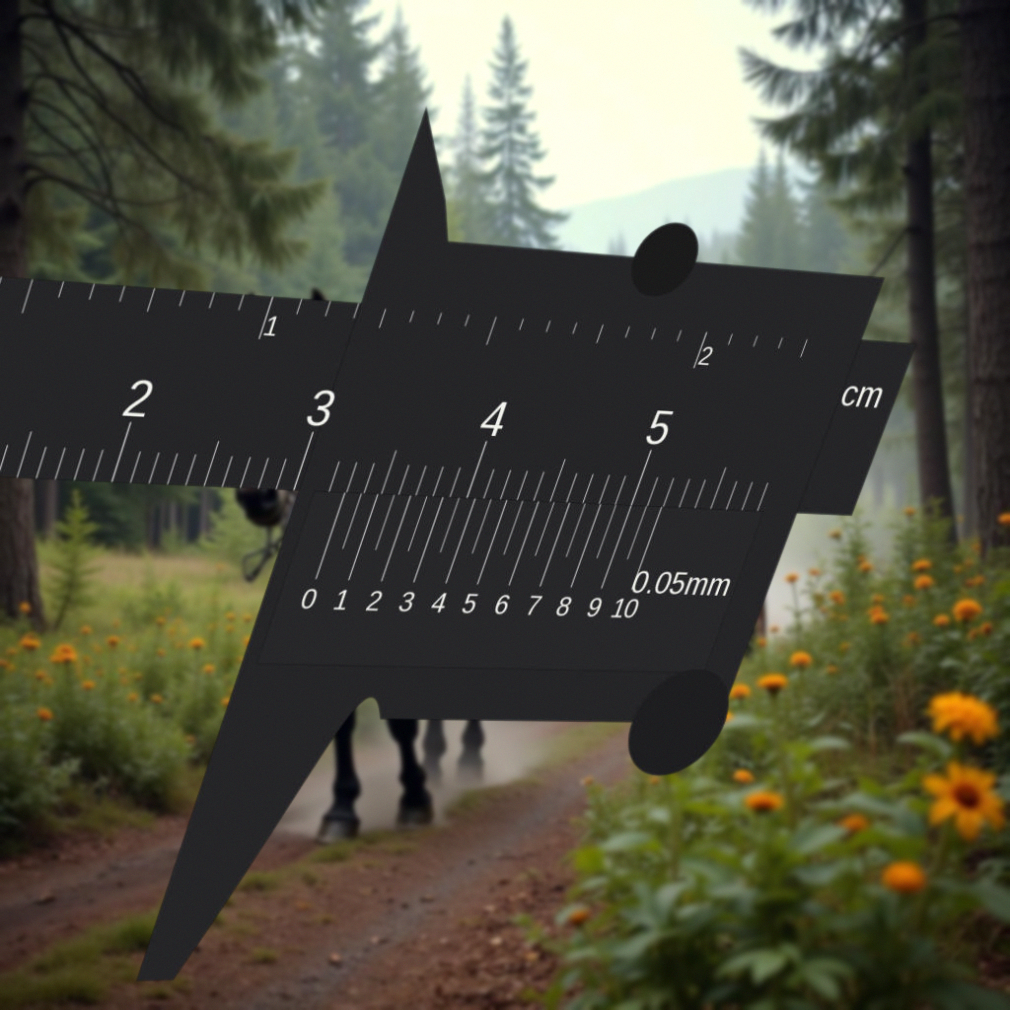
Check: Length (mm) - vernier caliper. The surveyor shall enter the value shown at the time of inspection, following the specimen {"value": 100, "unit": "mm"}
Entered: {"value": 32.9, "unit": "mm"}
